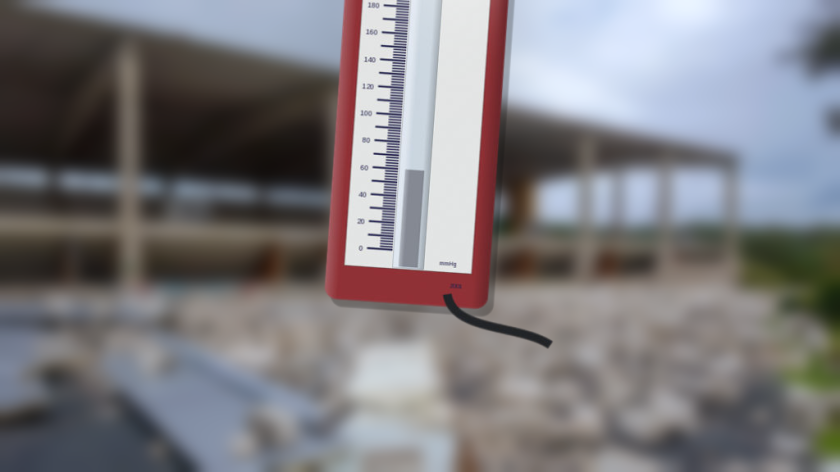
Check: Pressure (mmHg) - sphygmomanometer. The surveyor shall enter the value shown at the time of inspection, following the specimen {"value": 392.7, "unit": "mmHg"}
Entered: {"value": 60, "unit": "mmHg"}
